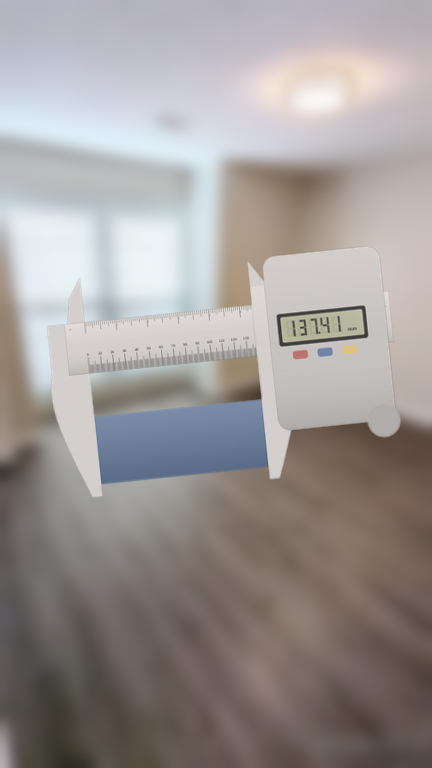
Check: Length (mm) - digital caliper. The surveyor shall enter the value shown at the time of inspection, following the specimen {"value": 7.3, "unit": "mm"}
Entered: {"value": 137.41, "unit": "mm"}
